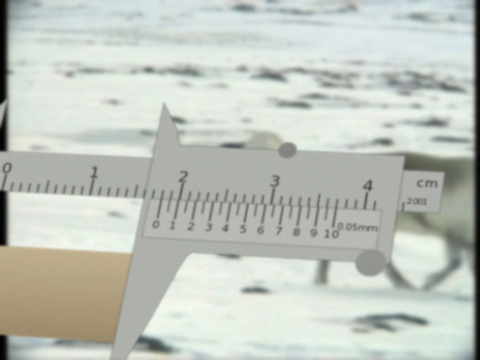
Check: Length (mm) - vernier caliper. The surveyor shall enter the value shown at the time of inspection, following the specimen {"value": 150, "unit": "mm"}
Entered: {"value": 18.0, "unit": "mm"}
